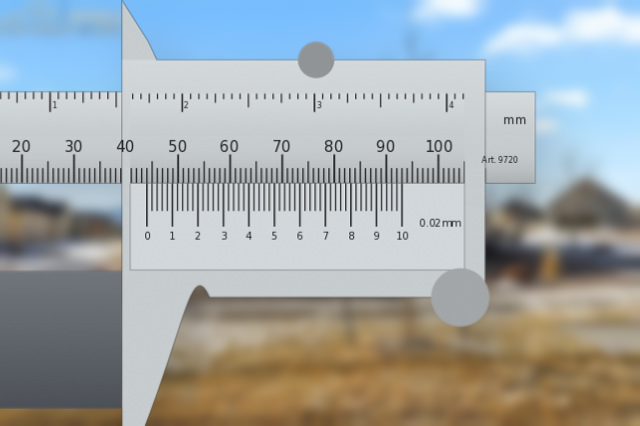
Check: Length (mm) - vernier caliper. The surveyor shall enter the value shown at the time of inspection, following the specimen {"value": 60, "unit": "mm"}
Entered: {"value": 44.0, "unit": "mm"}
